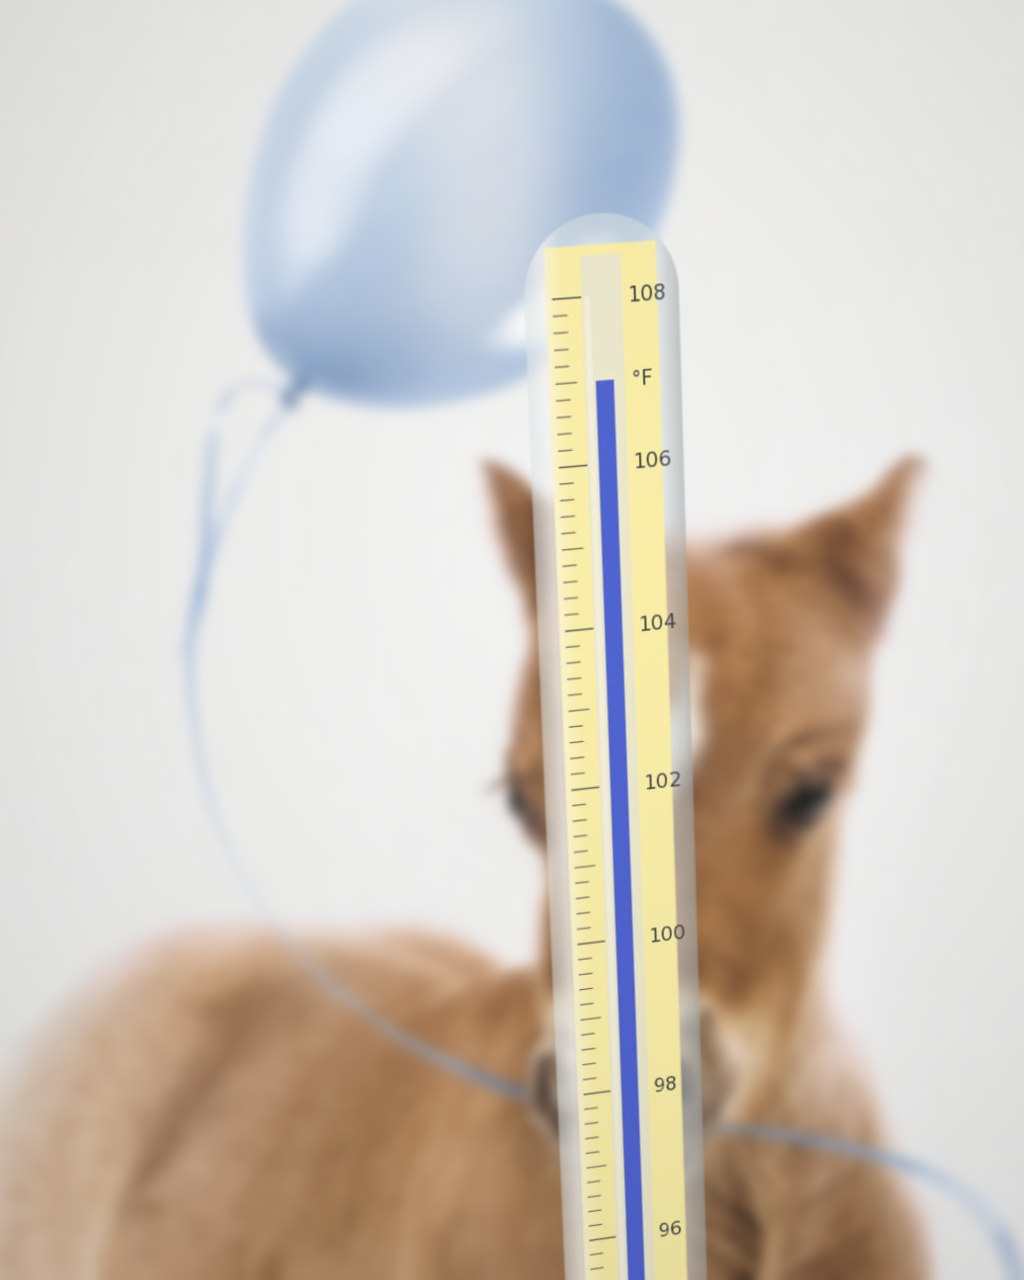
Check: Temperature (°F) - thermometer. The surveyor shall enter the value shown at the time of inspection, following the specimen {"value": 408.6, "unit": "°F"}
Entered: {"value": 107, "unit": "°F"}
